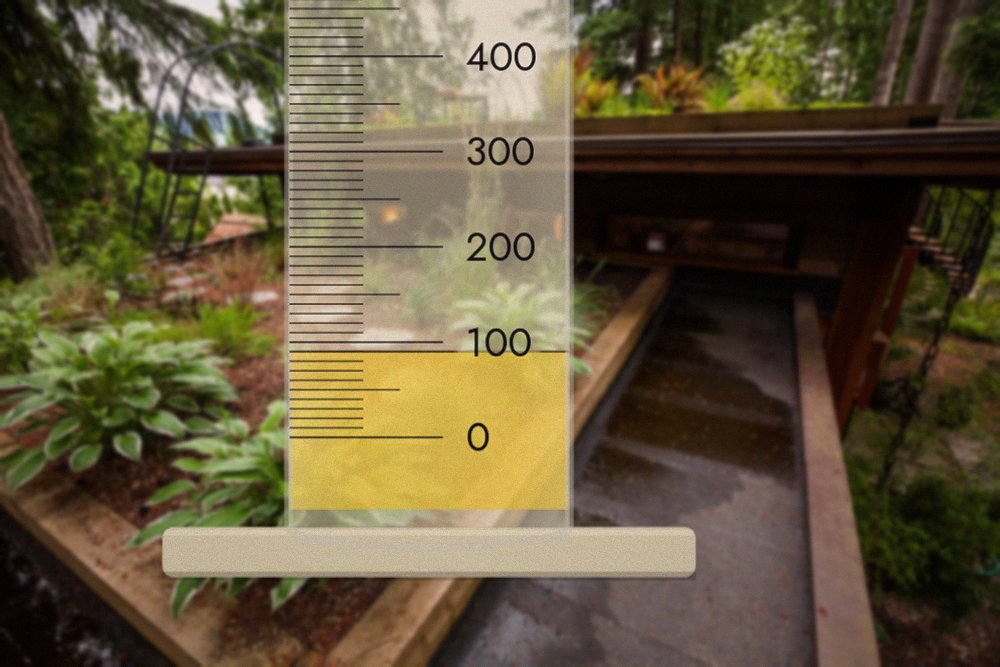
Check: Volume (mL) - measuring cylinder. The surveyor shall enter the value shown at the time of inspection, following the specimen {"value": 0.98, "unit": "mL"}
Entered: {"value": 90, "unit": "mL"}
